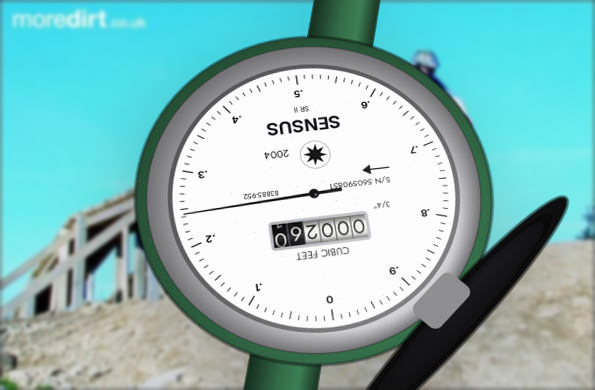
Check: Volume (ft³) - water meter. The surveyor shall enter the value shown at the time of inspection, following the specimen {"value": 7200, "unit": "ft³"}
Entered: {"value": 260.24, "unit": "ft³"}
